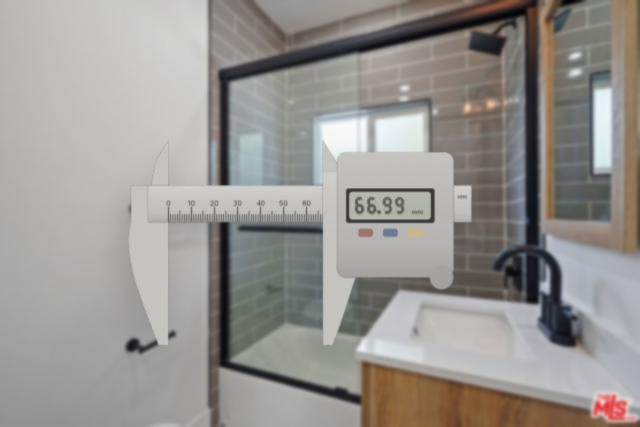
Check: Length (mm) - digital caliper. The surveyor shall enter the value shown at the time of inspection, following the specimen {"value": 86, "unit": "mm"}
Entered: {"value": 66.99, "unit": "mm"}
